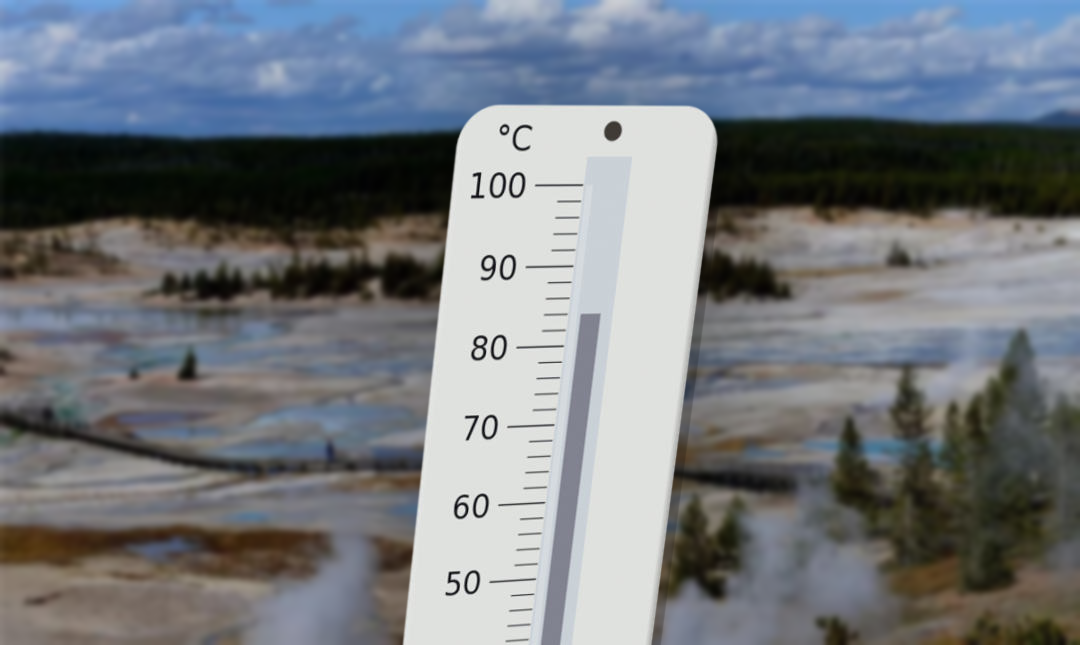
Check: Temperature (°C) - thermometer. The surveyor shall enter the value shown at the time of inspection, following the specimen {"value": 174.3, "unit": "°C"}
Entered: {"value": 84, "unit": "°C"}
